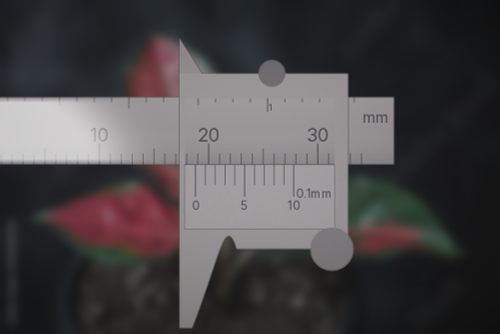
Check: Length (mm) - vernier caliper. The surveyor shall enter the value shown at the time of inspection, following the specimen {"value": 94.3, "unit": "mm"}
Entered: {"value": 18.8, "unit": "mm"}
